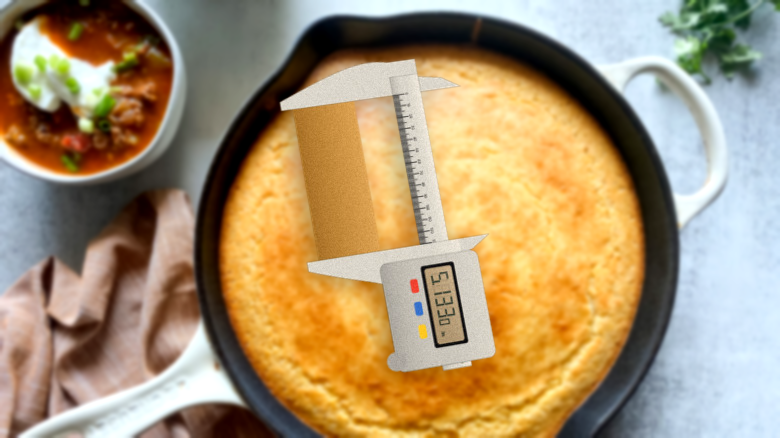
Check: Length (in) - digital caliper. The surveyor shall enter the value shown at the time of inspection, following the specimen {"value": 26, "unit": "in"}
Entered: {"value": 5.1330, "unit": "in"}
